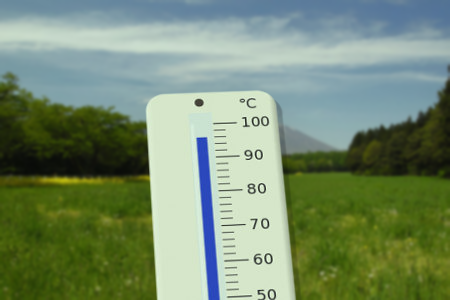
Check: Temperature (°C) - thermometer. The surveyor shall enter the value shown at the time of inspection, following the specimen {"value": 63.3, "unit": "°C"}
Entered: {"value": 96, "unit": "°C"}
